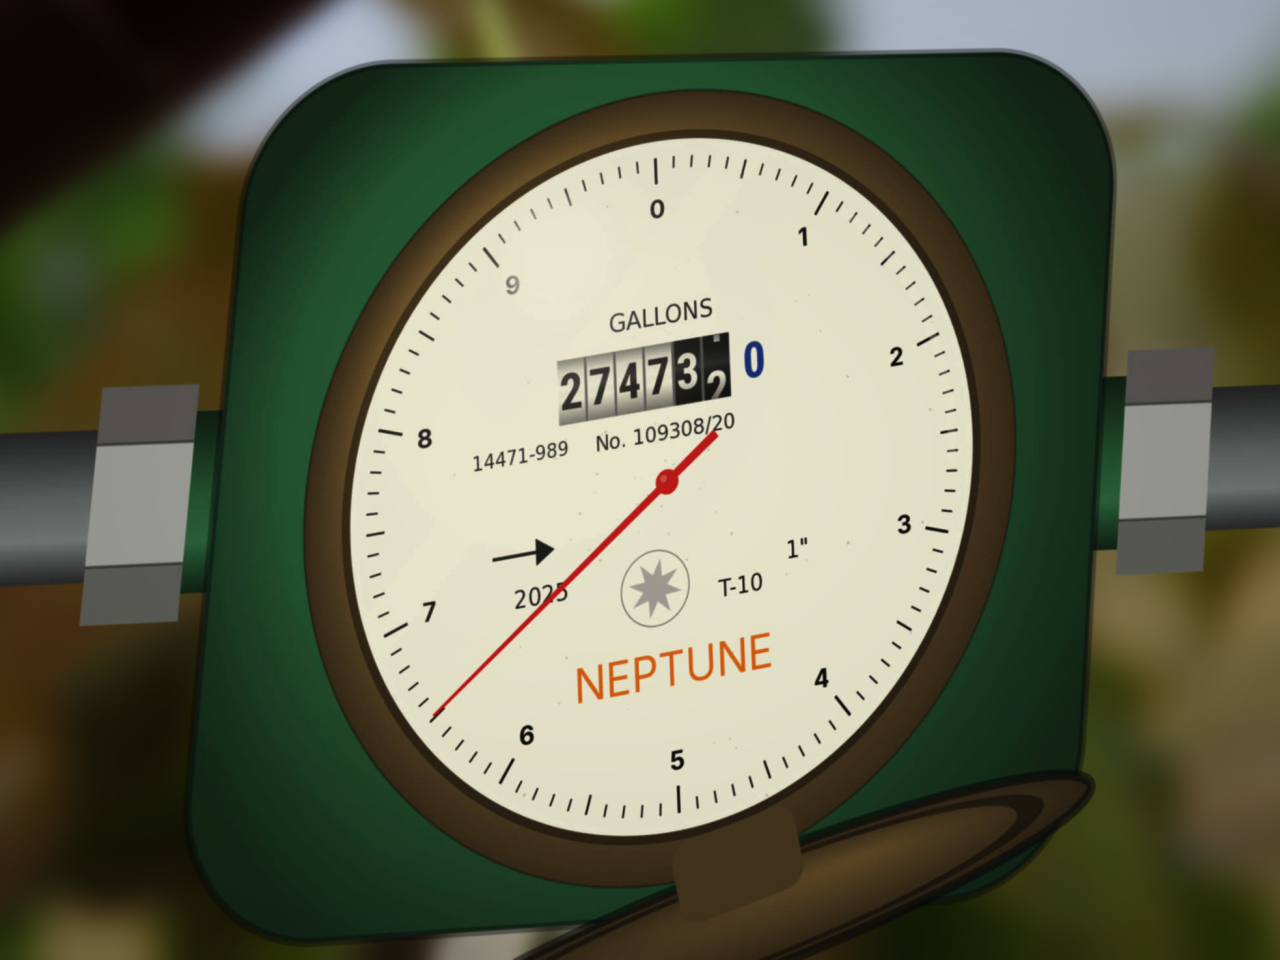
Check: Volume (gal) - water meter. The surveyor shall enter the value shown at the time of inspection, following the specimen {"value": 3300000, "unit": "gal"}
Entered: {"value": 2747316.5, "unit": "gal"}
